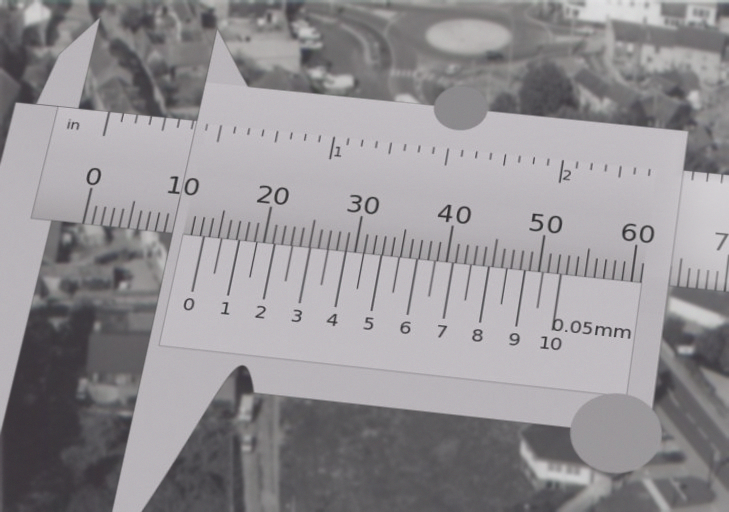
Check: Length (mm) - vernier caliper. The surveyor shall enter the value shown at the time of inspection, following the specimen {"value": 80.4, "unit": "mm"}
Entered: {"value": 13.4, "unit": "mm"}
